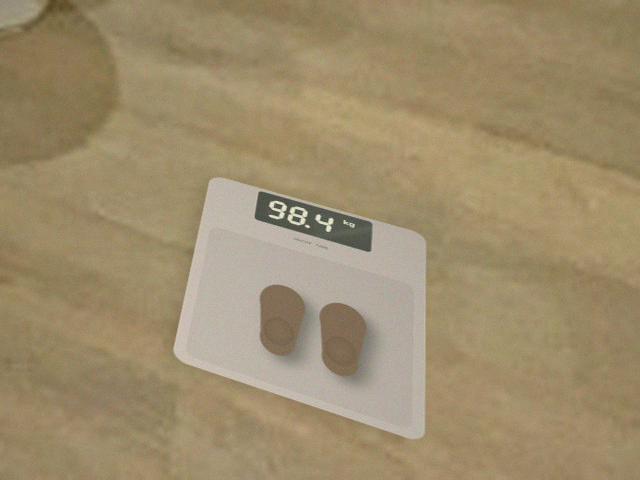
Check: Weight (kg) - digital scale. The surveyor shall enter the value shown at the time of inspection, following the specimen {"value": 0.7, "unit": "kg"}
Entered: {"value": 98.4, "unit": "kg"}
